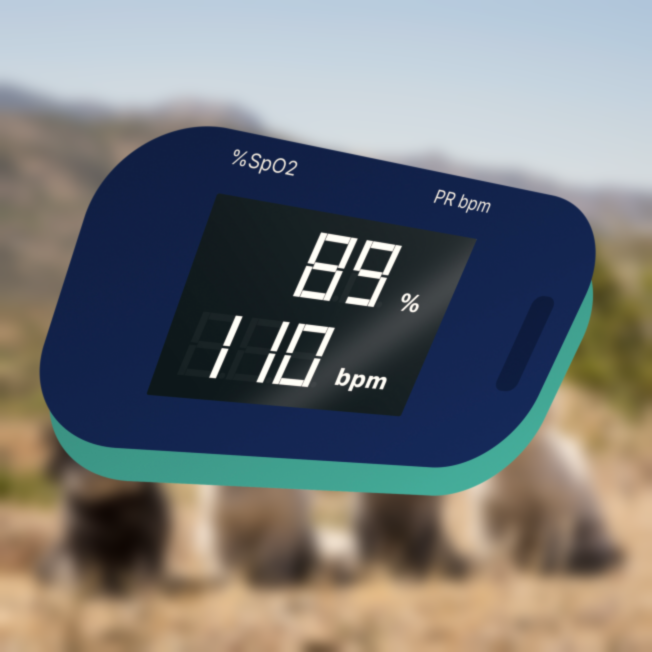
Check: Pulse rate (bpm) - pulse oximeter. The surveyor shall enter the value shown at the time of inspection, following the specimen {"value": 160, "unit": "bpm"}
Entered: {"value": 110, "unit": "bpm"}
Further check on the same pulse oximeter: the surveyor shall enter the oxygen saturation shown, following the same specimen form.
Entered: {"value": 89, "unit": "%"}
